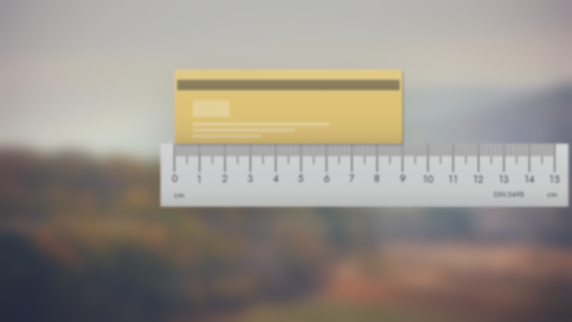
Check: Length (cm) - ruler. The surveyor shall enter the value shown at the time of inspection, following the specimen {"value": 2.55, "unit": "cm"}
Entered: {"value": 9, "unit": "cm"}
